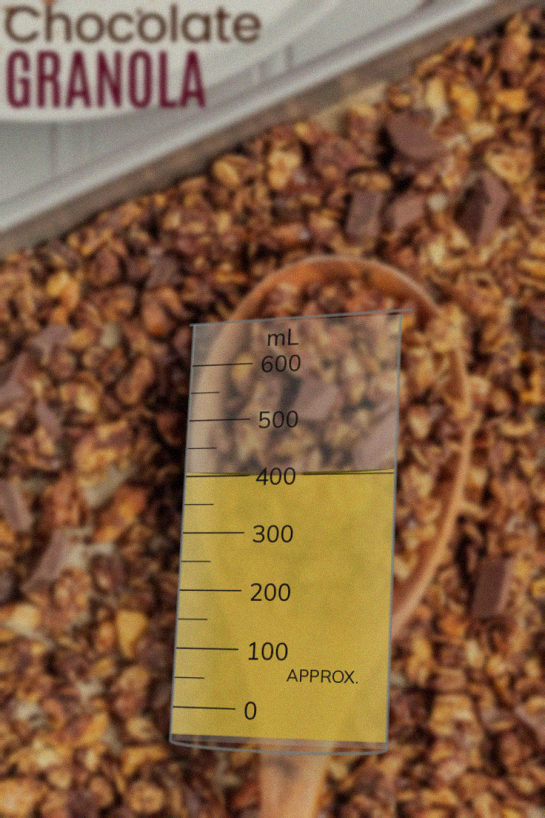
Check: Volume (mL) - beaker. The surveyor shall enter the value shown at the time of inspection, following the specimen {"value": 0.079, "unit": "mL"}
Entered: {"value": 400, "unit": "mL"}
